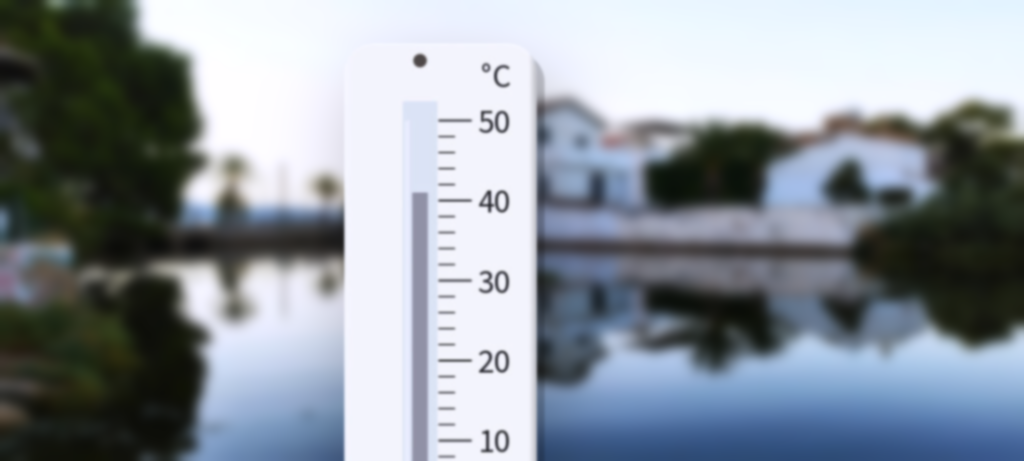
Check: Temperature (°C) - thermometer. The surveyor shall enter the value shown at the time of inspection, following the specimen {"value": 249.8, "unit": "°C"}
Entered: {"value": 41, "unit": "°C"}
